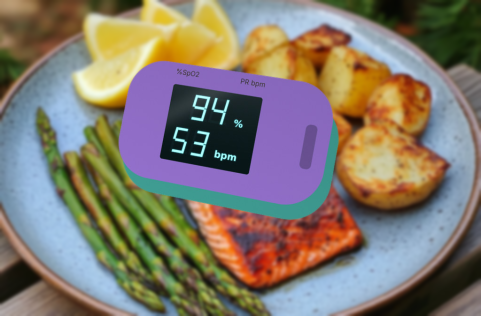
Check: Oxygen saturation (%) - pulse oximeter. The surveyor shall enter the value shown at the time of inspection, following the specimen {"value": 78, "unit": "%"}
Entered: {"value": 94, "unit": "%"}
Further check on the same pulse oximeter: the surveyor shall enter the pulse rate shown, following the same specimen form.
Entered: {"value": 53, "unit": "bpm"}
